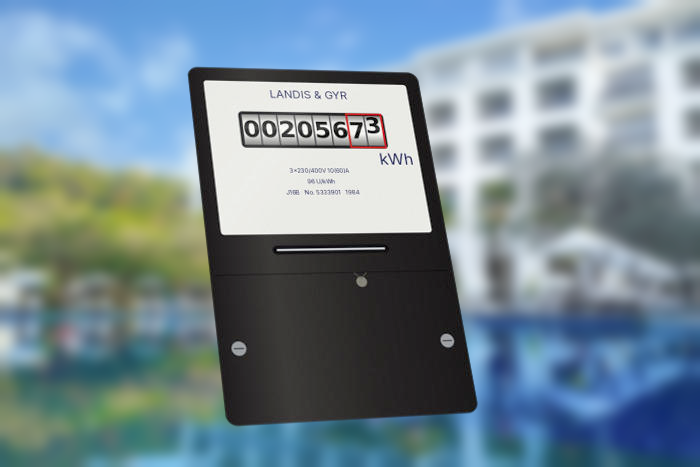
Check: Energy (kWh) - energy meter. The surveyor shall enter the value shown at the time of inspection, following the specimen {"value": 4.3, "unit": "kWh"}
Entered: {"value": 2056.73, "unit": "kWh"}
